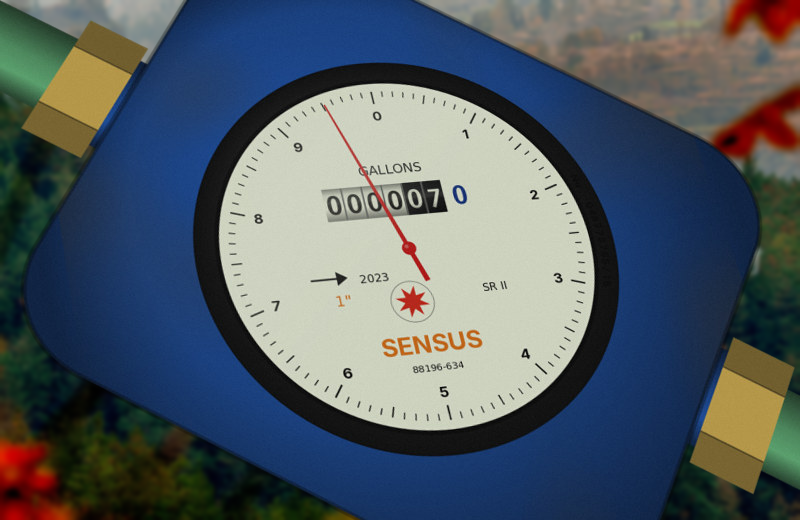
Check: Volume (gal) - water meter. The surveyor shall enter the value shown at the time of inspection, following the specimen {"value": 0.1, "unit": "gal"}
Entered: {"value": 69.5, "unit": "gal"}
